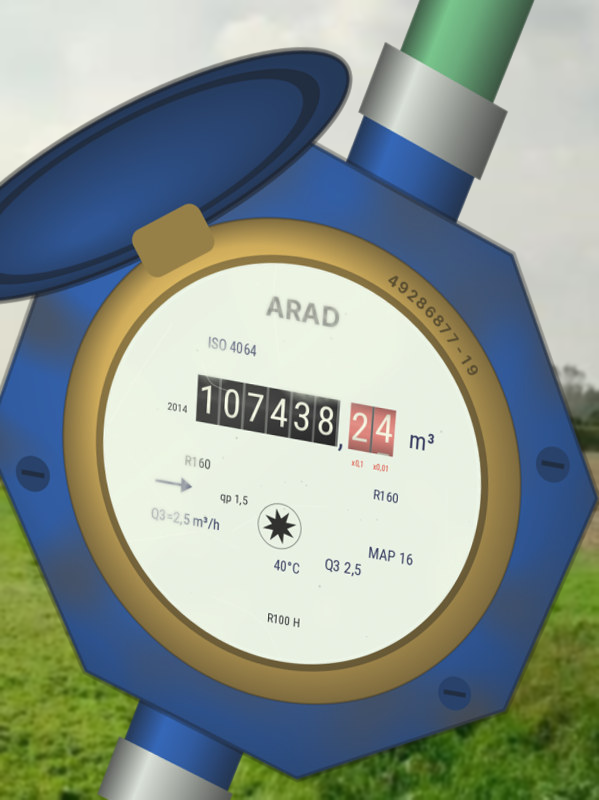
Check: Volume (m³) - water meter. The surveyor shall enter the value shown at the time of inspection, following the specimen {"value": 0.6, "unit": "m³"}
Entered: {"value": 107438.24, "unit": "m³"}
